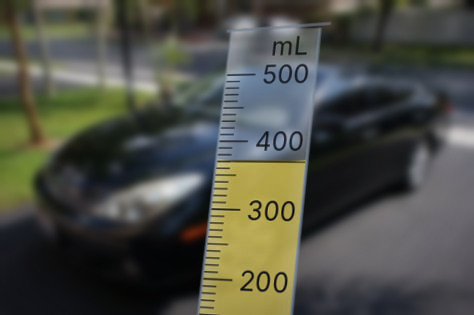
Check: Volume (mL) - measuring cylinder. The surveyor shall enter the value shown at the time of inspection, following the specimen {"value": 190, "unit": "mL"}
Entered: {"value": 370, "unit": "mL"}
